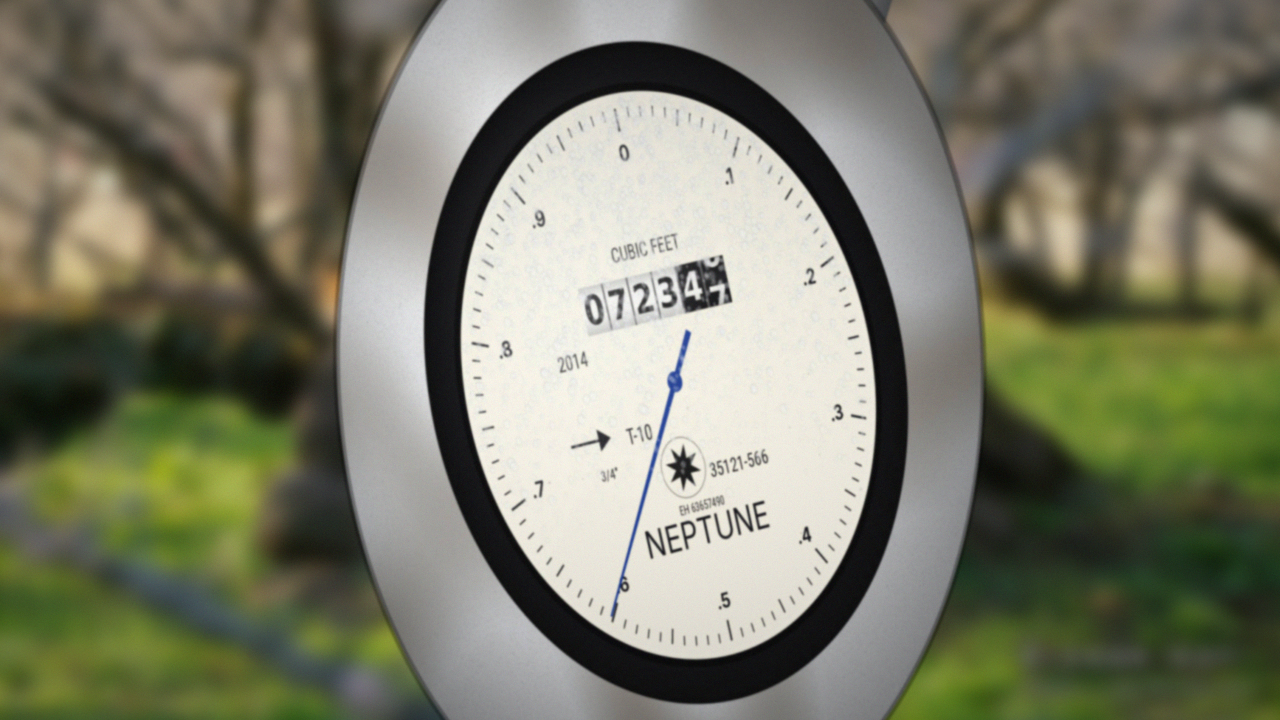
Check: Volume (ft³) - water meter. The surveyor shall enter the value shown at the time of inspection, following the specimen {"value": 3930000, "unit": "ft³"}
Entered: {"value": 72346.60, "unit": "ft³"}
